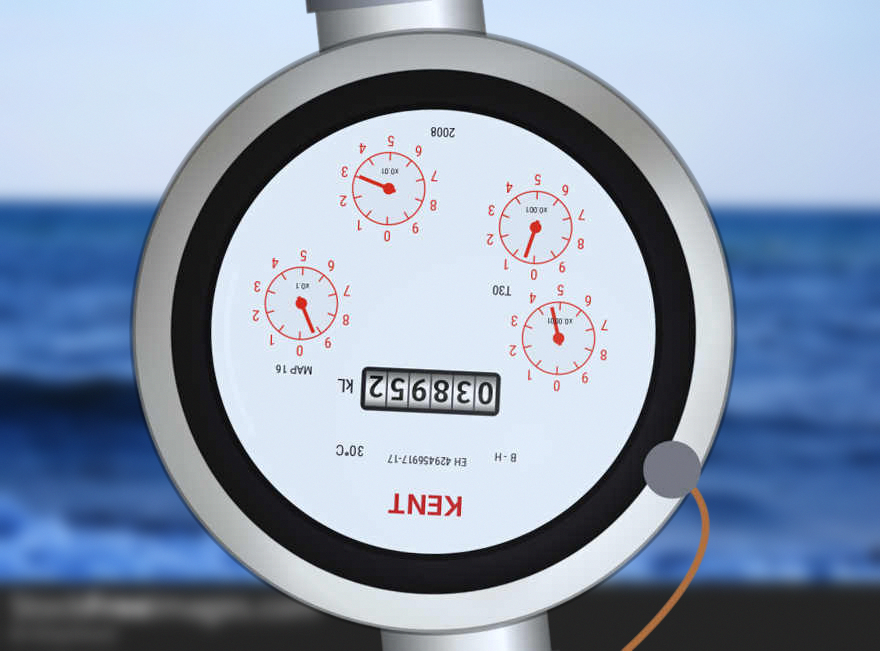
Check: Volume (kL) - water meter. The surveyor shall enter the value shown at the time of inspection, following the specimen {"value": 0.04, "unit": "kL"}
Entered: {"value": 38951.9304, "unit": "kL"}
